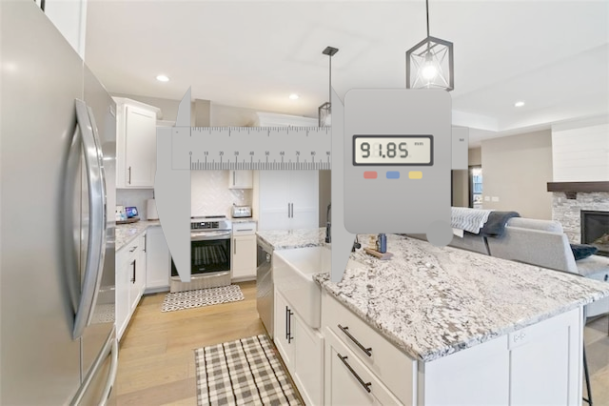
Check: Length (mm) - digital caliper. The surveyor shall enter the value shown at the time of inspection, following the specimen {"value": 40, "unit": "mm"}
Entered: {"value": 91.85, "unit": "mm"}
